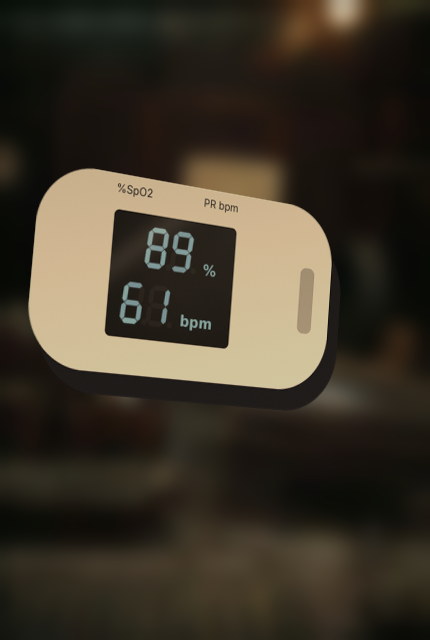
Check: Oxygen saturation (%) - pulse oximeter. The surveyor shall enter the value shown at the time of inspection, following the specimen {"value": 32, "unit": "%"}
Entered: {"value": 89, "unit": "%"}
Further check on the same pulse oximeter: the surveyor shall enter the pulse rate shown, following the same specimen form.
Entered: {"value": 61, "unit": "bpm"}
